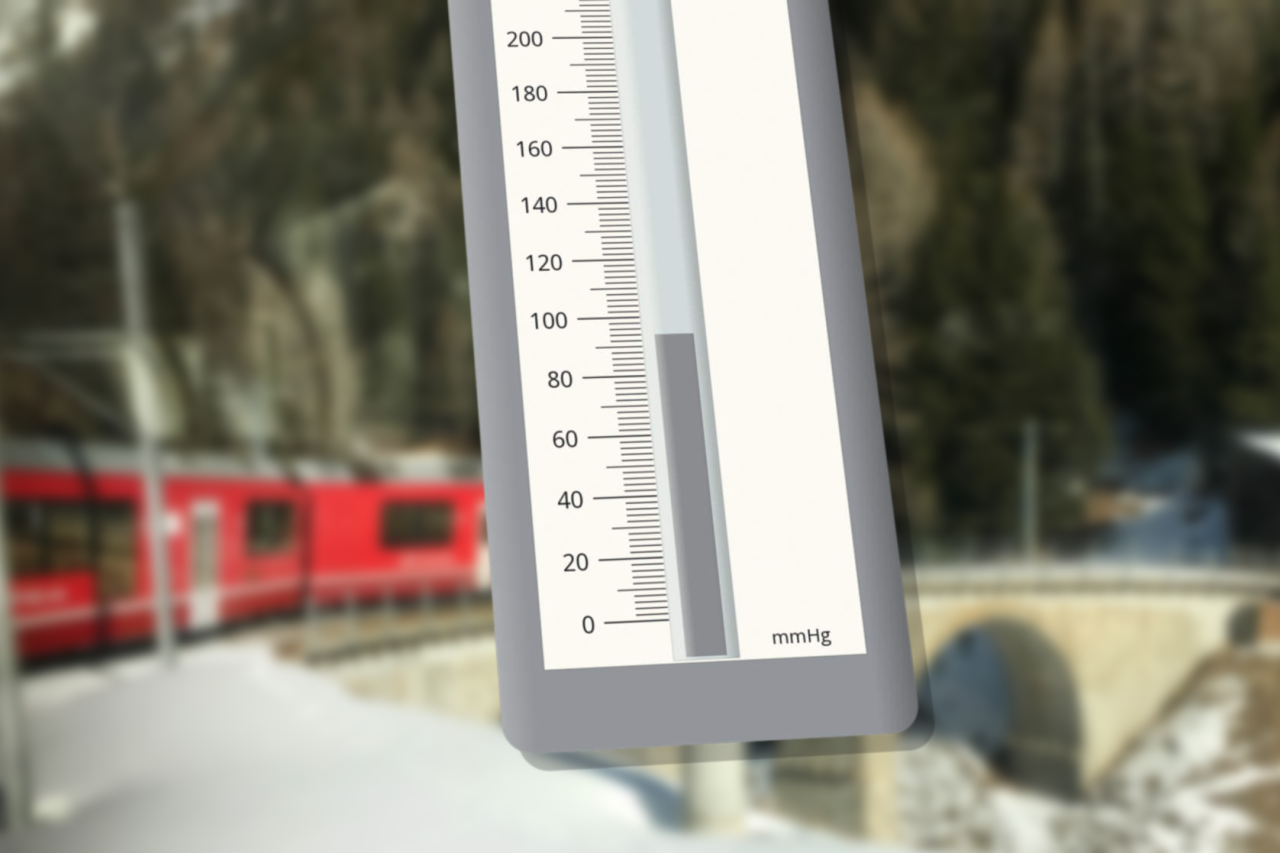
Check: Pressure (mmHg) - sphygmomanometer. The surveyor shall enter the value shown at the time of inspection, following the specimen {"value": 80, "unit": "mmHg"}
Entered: {"value": 94, "unit": "mmHg"}
